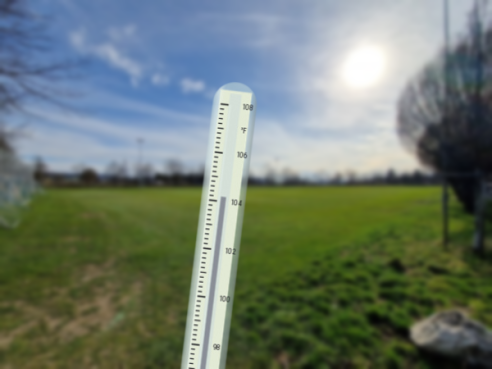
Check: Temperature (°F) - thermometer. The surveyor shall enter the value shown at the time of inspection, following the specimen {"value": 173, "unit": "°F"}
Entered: {"value": 104.2, "unit": "°F"}
